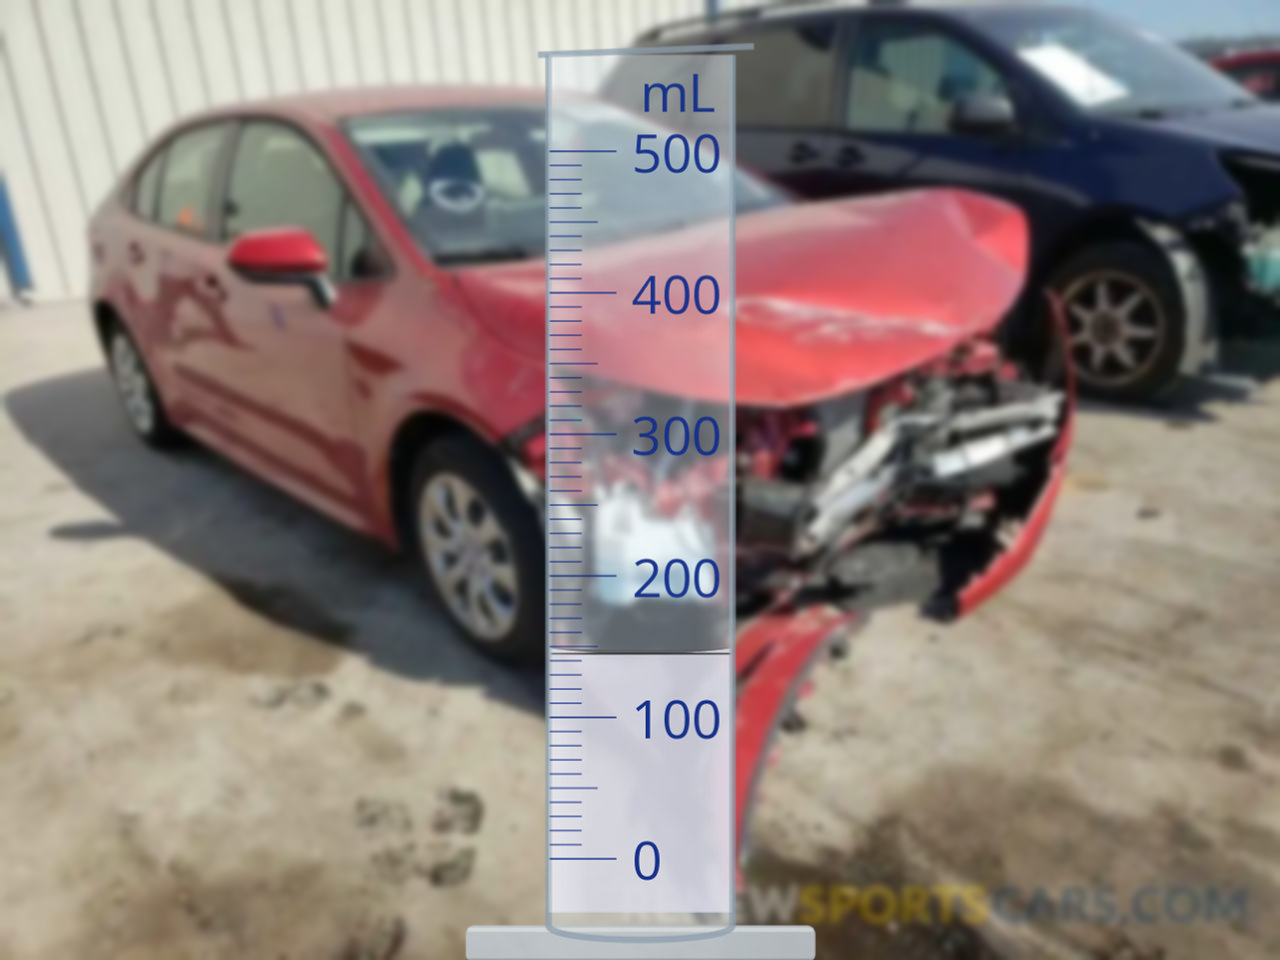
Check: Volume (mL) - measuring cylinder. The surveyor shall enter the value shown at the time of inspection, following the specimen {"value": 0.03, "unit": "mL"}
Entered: {"value": 145, "unit": "mL"}
